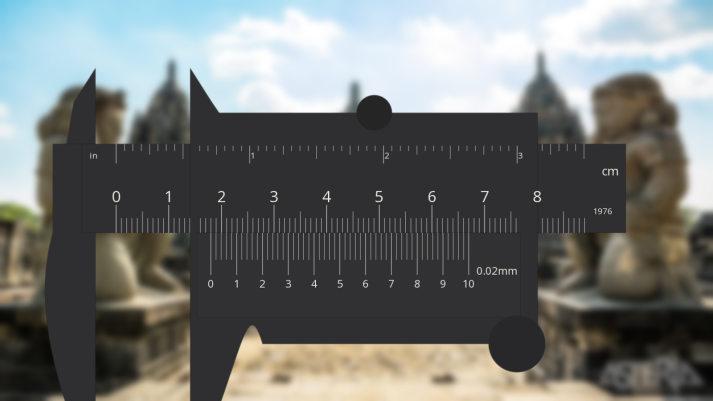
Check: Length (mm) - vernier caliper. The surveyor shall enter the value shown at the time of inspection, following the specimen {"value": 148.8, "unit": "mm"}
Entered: {"value": 18.0, "unit": "mm"}
